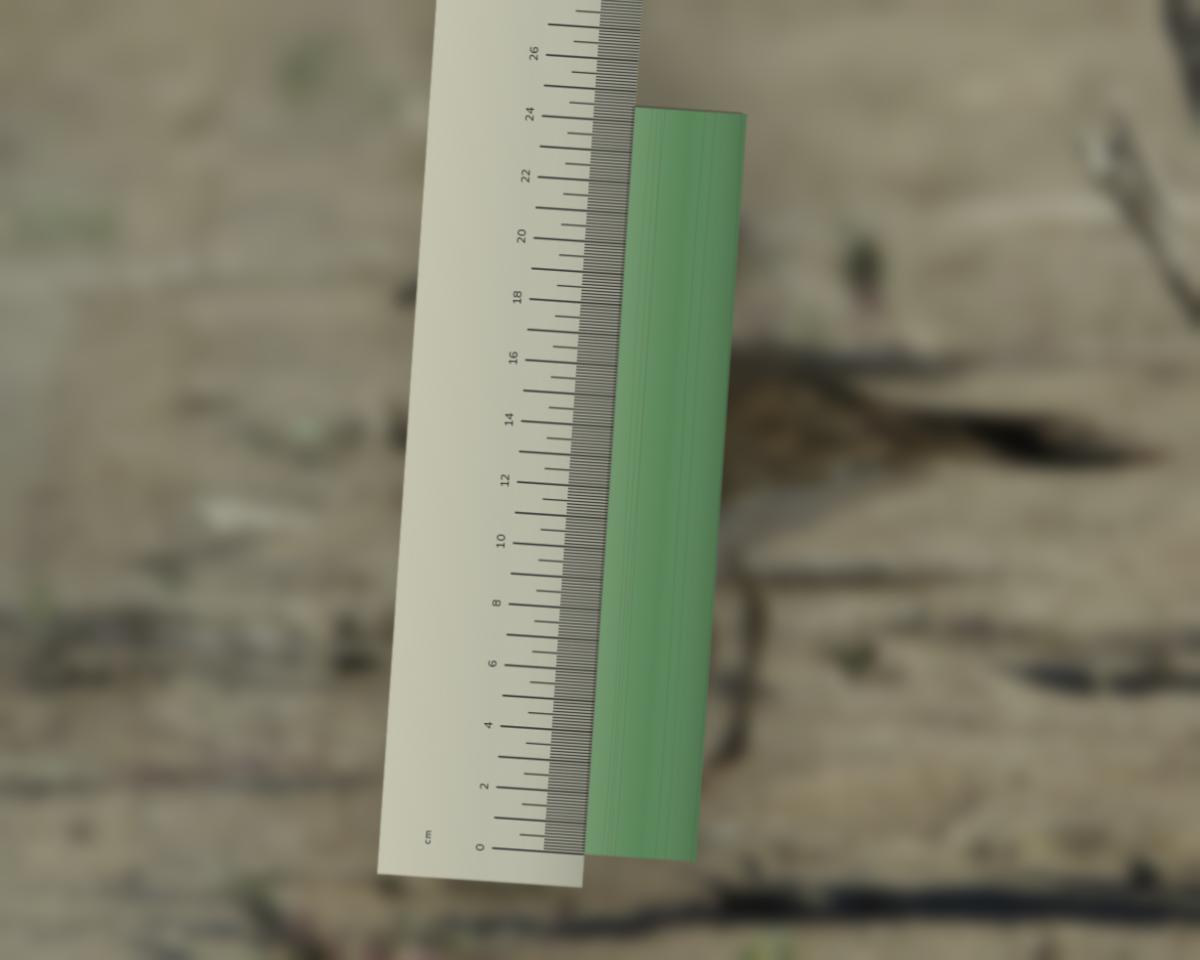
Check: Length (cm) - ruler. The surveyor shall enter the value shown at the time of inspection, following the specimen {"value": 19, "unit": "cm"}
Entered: {"value": 24.5, "unit": "cm"}
